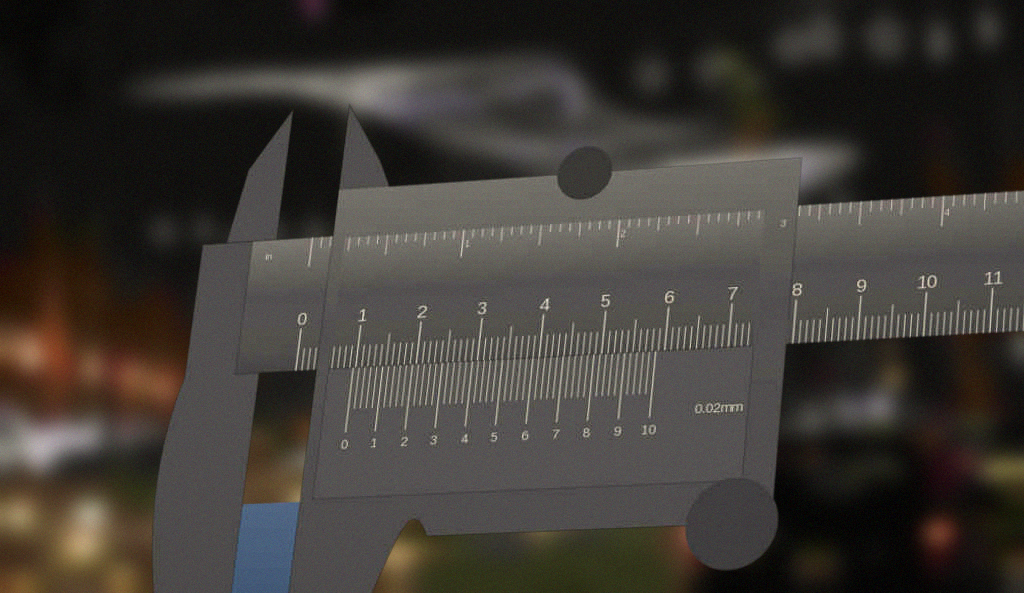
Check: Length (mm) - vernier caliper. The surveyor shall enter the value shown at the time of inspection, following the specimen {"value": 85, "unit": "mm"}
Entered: {"value": 9.6, "unit": "mm"}
